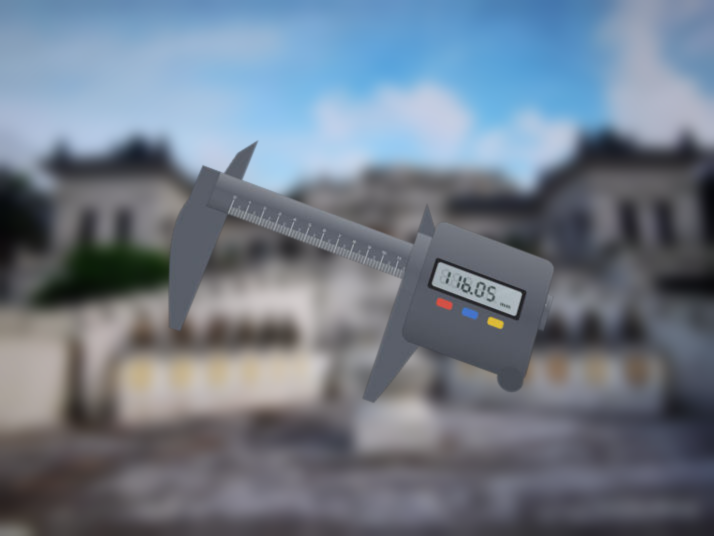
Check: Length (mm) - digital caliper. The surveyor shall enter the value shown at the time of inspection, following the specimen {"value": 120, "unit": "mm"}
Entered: {"value": 116.05, "unit": "mm"}
